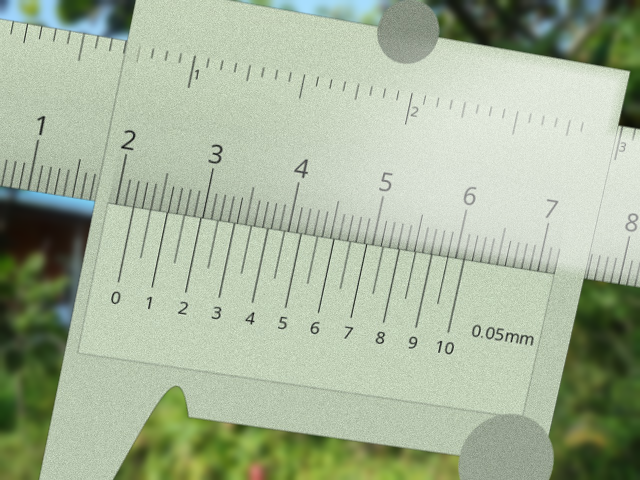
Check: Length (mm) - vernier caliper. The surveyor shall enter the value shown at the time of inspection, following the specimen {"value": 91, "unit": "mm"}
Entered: {"value": 22.0, "unit": "mm"}
